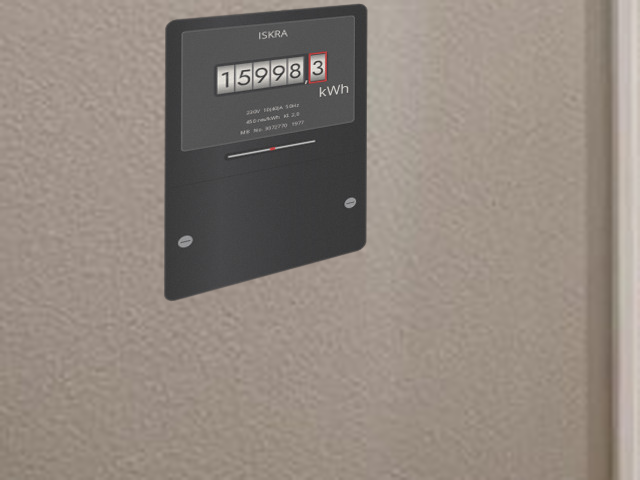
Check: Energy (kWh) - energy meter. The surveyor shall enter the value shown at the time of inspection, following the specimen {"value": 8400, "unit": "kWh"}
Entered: {"value": 15998.3, "unit": "kWh"}
